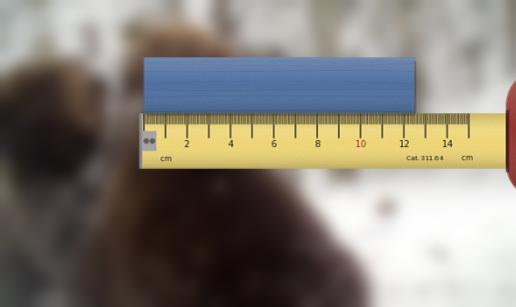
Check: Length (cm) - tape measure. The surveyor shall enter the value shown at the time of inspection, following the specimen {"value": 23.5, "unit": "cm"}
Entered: {"value": 12.5, "unit": "cm"}
